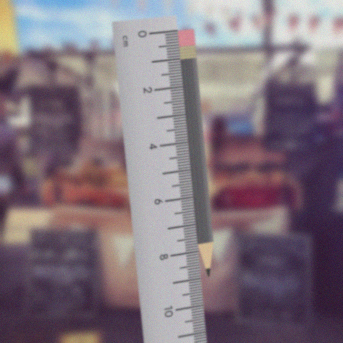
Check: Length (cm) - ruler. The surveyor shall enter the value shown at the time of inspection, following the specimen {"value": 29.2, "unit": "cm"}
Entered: {"value": 9, "unit": "cm"}
